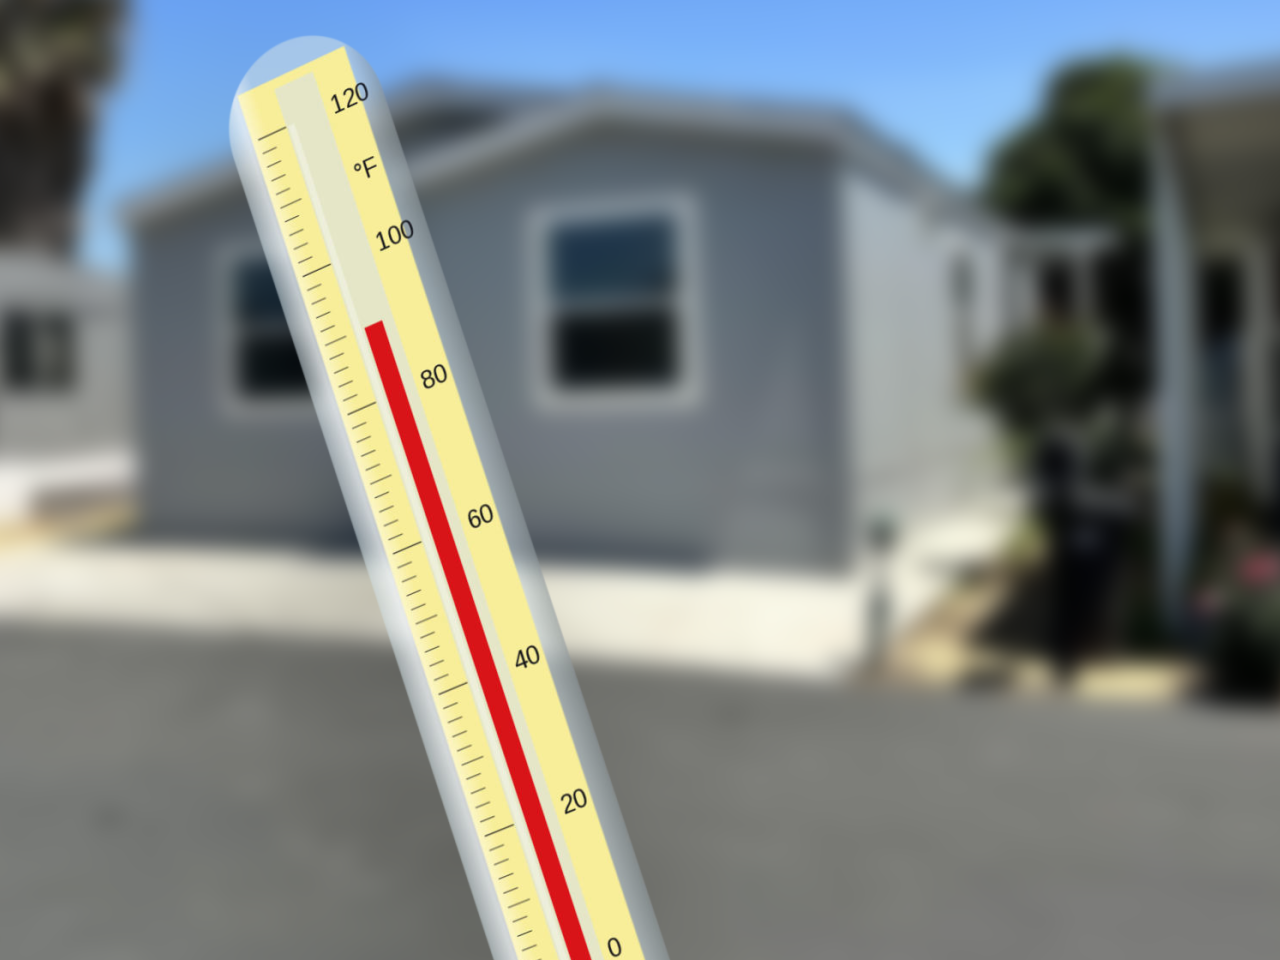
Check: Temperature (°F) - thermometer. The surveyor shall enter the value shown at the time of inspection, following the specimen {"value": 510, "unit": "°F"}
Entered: {"value": 90, "unit": "°F"}
